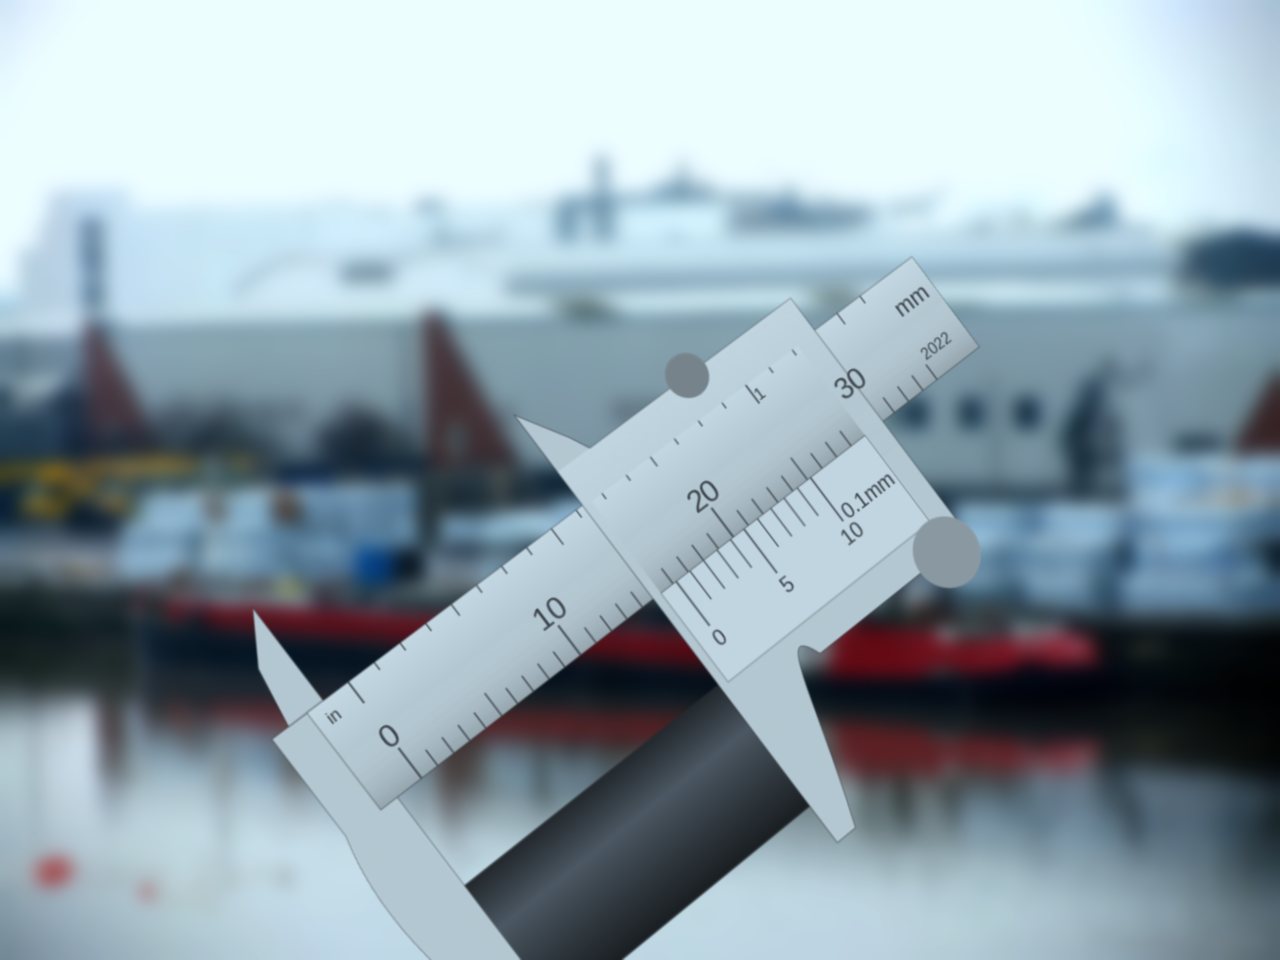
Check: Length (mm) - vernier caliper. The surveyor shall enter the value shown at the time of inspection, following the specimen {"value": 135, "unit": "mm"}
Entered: {"value": 16.2, "unit": "mm"}
